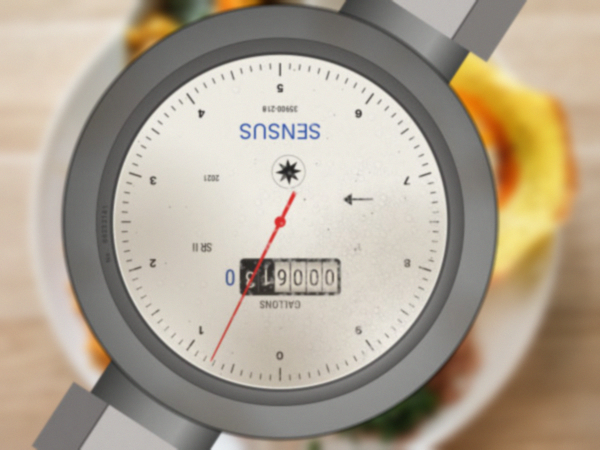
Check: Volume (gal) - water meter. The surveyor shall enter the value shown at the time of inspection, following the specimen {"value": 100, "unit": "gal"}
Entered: {"value": 6130.7, "unit": "gal"}
